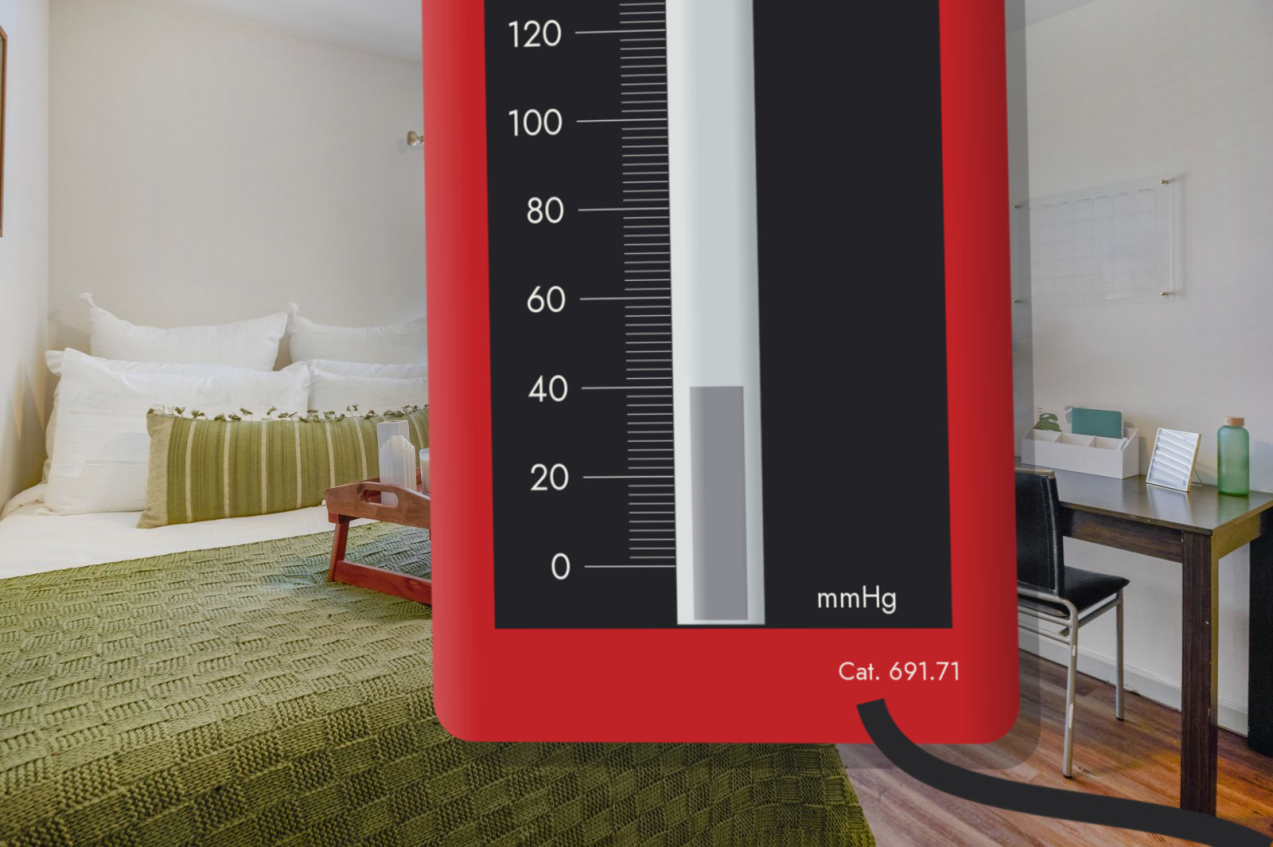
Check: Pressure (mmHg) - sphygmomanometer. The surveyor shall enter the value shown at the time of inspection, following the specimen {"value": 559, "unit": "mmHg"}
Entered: {"value": 40, "unit": "mmHg"}
